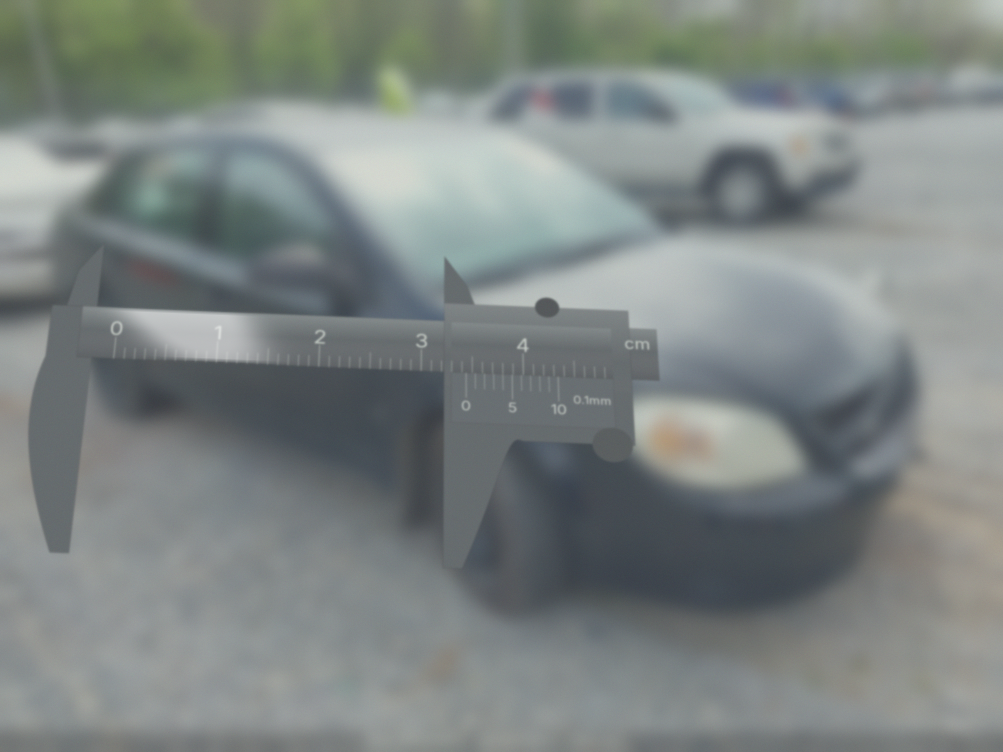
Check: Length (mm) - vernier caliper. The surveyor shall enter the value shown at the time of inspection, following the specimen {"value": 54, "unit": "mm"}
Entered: {"value": 34.4, "unit": "mm"}
